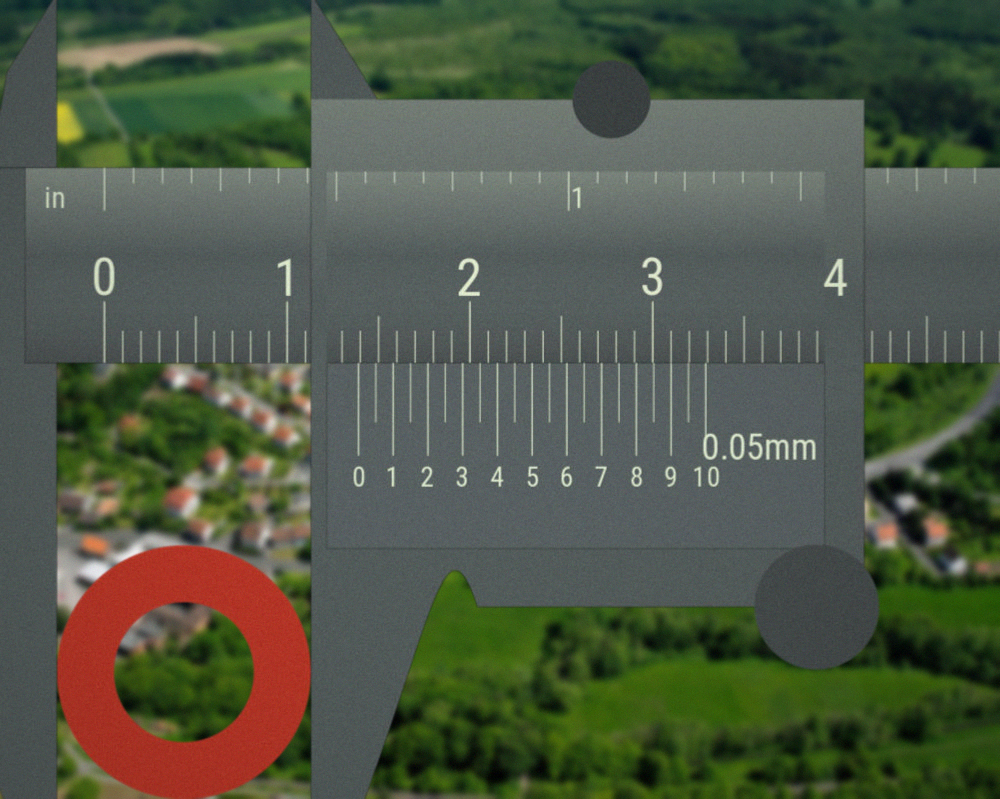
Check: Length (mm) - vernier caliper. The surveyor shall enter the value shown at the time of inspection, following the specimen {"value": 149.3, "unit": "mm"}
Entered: {"value": 13.9, "unit": "mm"}
